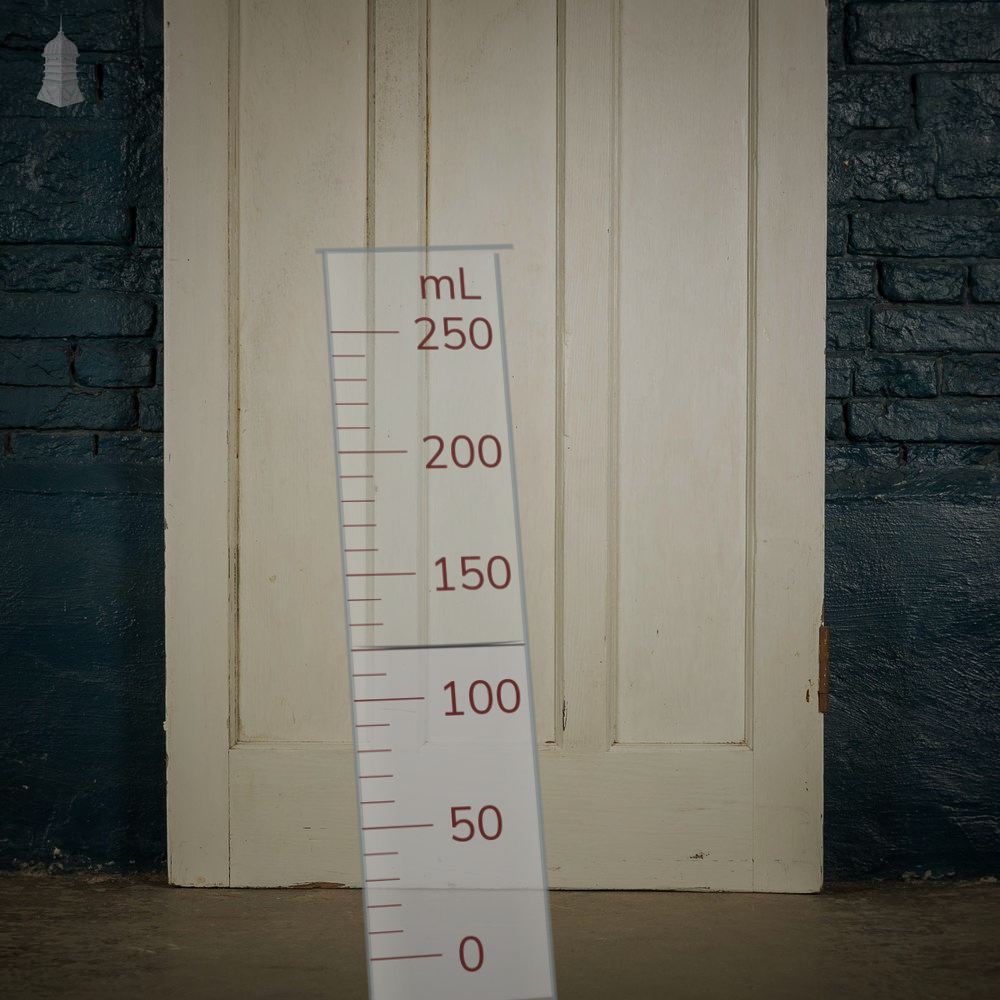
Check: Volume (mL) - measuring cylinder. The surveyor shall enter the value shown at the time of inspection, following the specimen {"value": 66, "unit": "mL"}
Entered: {"value": 120, "unit": "mL"}
